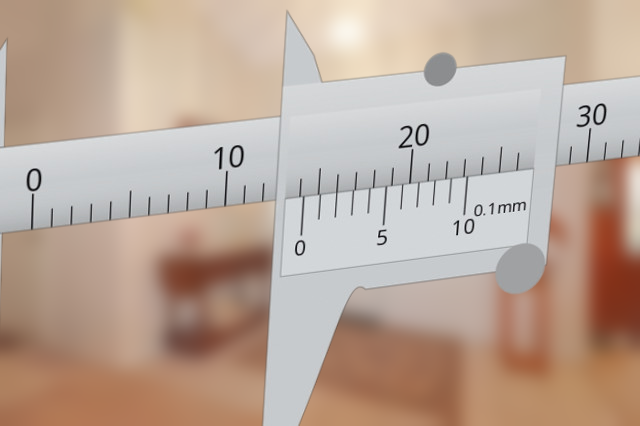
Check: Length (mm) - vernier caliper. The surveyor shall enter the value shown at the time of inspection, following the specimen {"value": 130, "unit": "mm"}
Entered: {"value": 14.2, "unit": "mm"}
